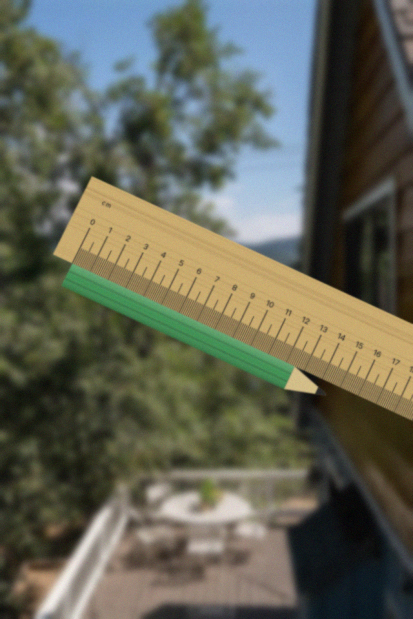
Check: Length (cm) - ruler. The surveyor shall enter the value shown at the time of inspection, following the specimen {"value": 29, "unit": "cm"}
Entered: {"value": 14.5, "unit": "cm"}
